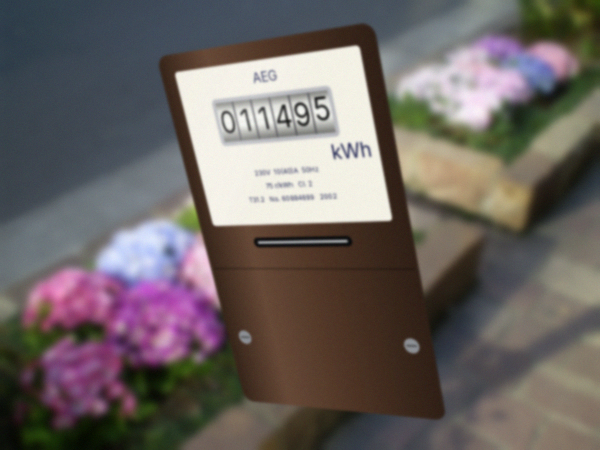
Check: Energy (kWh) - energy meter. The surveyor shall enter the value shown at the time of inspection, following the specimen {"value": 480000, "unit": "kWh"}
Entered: {"value": 11495, "unit": "kWh"}
